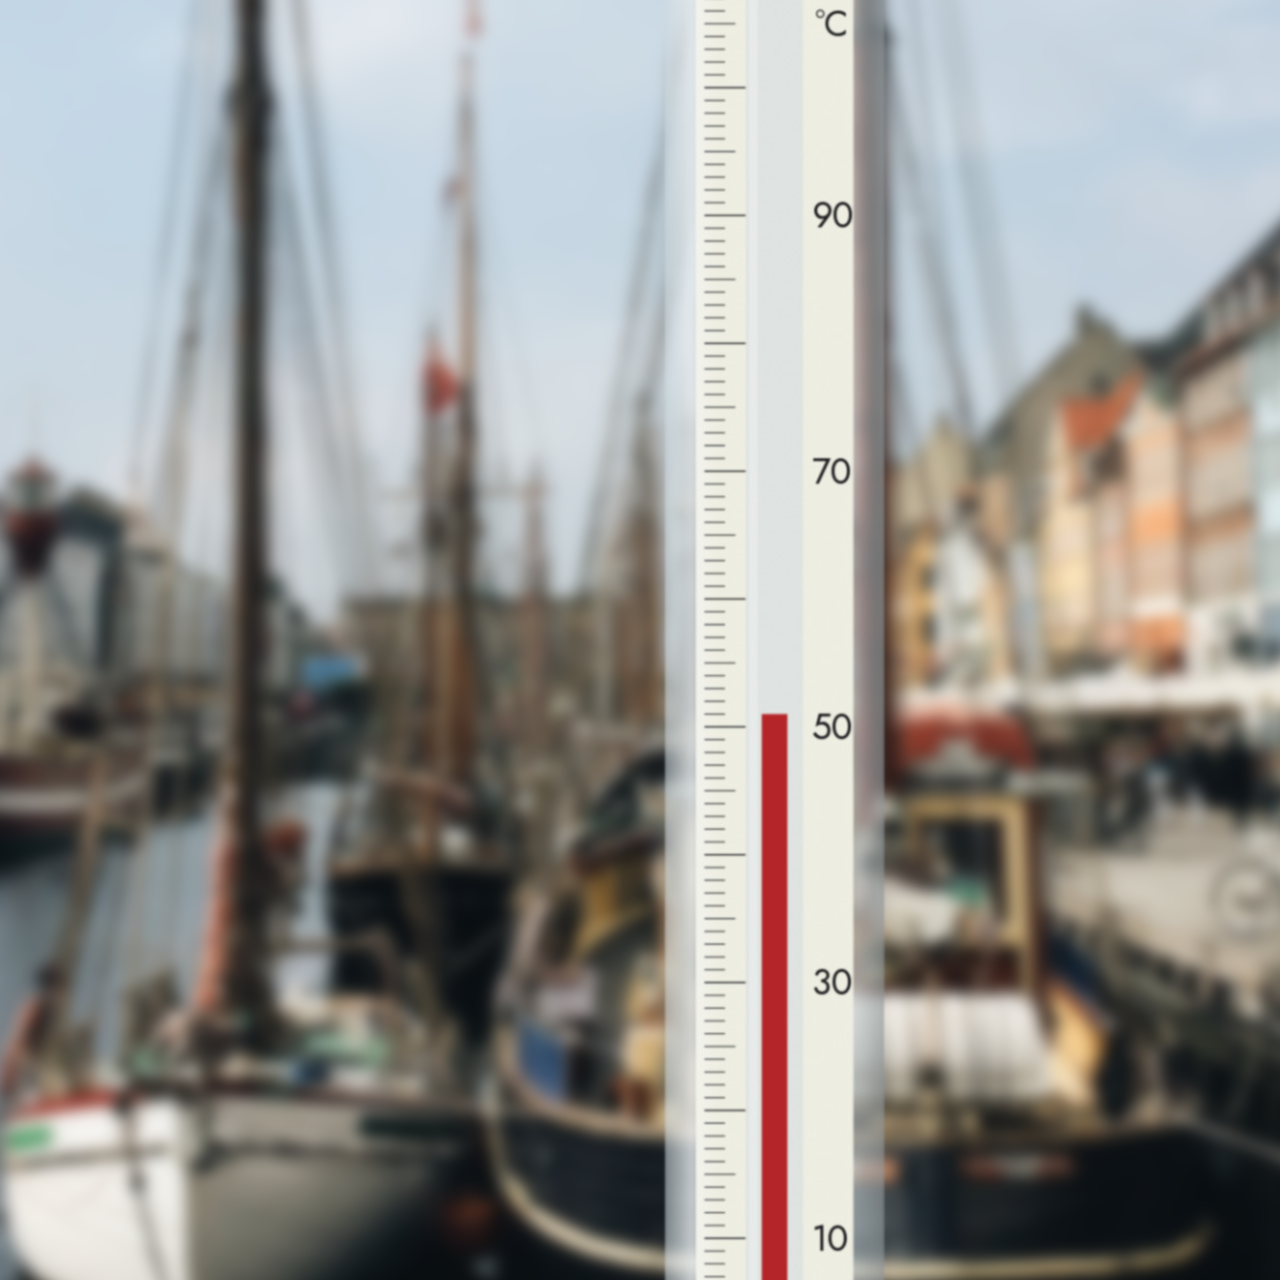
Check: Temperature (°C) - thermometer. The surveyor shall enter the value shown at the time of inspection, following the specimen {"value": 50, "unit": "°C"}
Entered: {"value": 51, "unit": "°C"}
